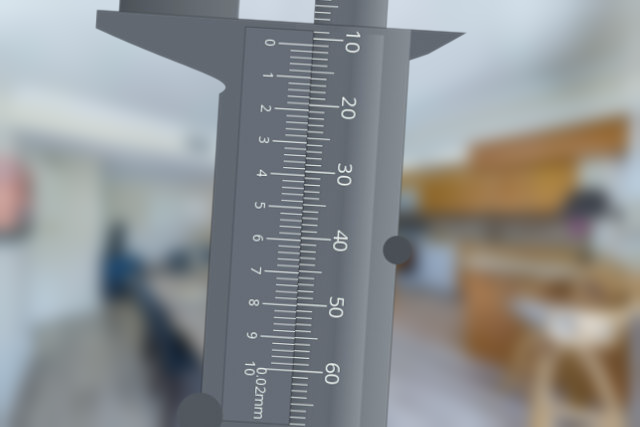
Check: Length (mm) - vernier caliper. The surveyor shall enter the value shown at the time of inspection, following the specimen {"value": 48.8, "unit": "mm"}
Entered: {"value": 11.0, "unit": "mm"}
